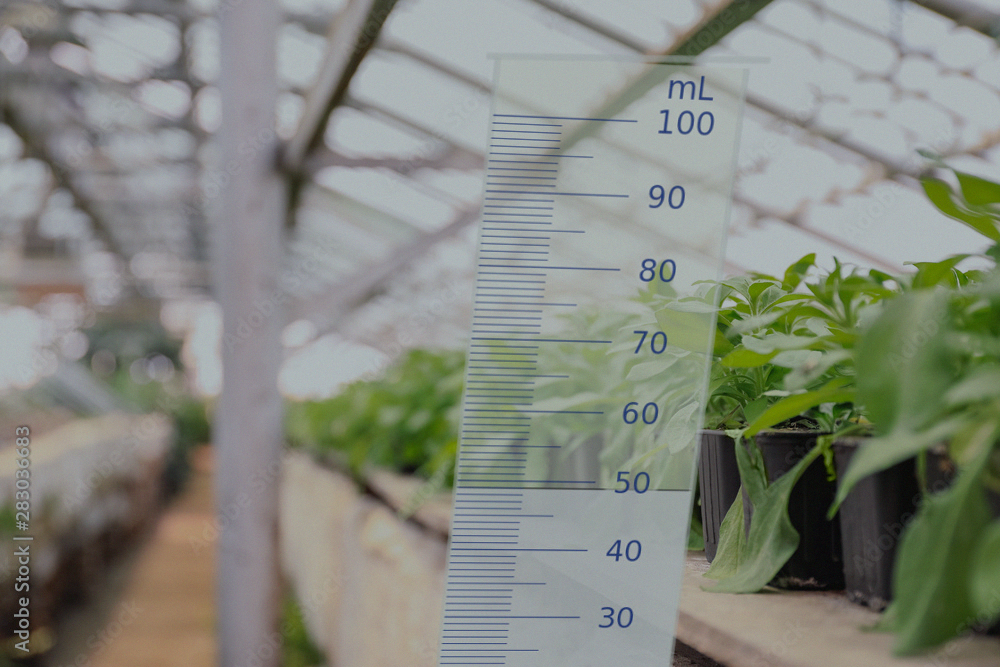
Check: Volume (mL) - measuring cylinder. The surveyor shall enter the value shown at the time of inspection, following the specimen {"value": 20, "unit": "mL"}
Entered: {"value": 49, "unit": "mL"}
